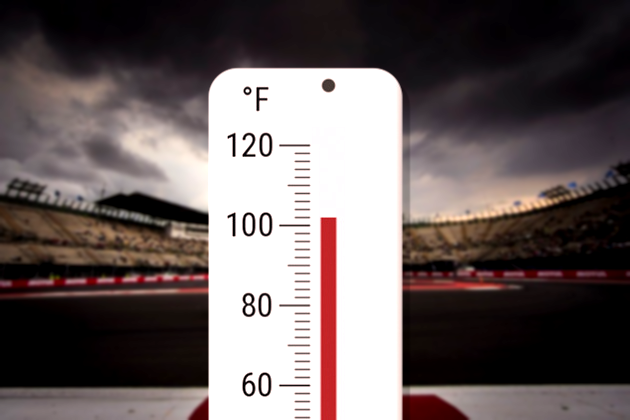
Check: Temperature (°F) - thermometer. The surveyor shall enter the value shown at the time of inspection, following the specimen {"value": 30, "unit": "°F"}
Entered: {"value": 102, "unit": "°F"}
